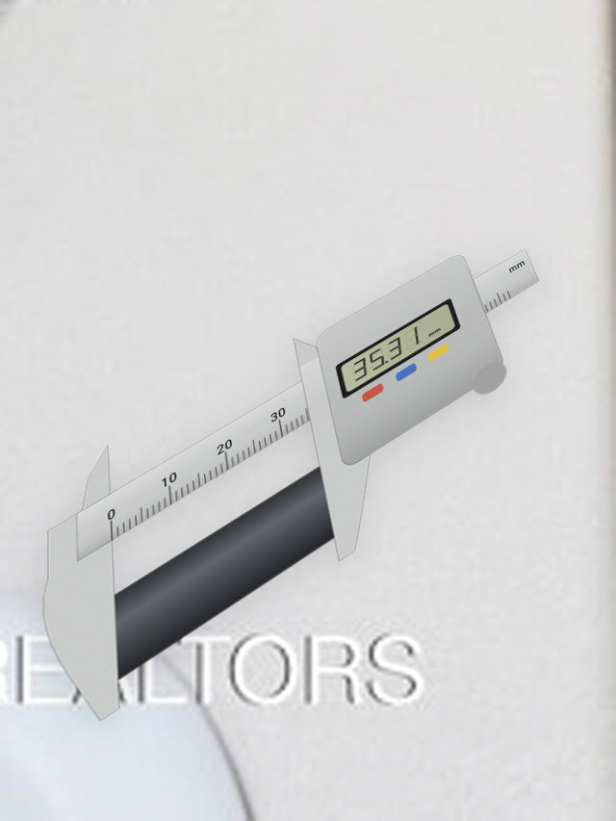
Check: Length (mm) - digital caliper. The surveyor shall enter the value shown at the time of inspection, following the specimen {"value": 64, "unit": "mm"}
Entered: {"value": 35.31, "unit": "mm"}
